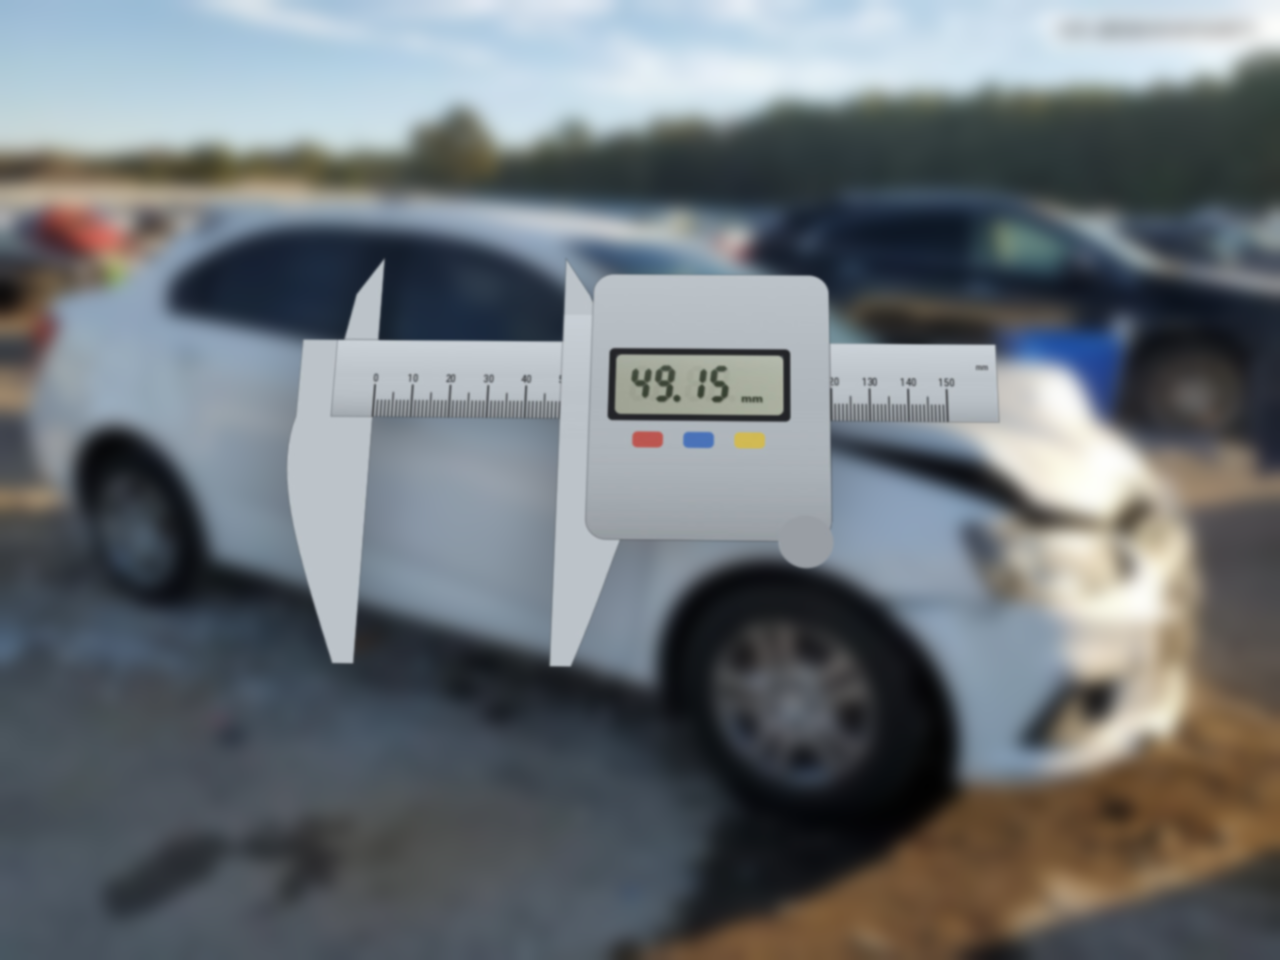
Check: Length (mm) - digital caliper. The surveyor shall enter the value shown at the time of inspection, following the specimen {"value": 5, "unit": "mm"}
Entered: {"value": 49.15, "unit": "mm"}
